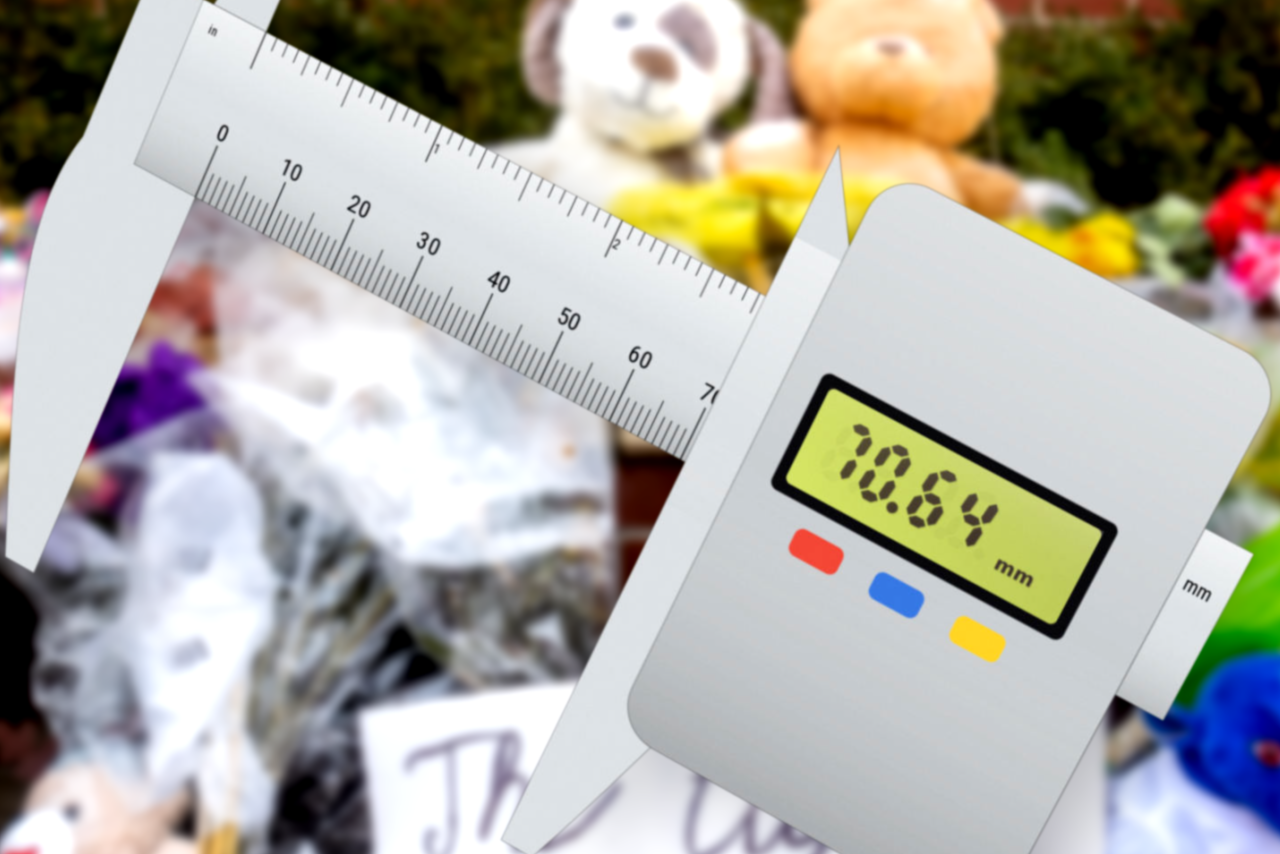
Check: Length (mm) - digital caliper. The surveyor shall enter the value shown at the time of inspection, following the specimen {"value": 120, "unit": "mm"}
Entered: {"value": 70.64, "unit": "mm"}
